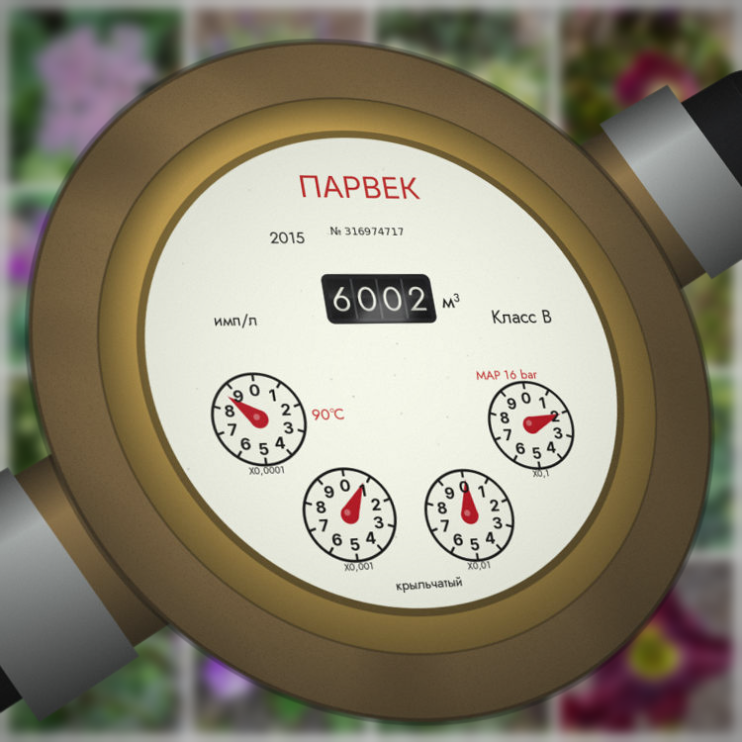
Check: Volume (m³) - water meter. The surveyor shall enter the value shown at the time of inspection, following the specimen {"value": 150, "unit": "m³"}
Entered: {"value": 6002.2008, "unit": "m³"}
